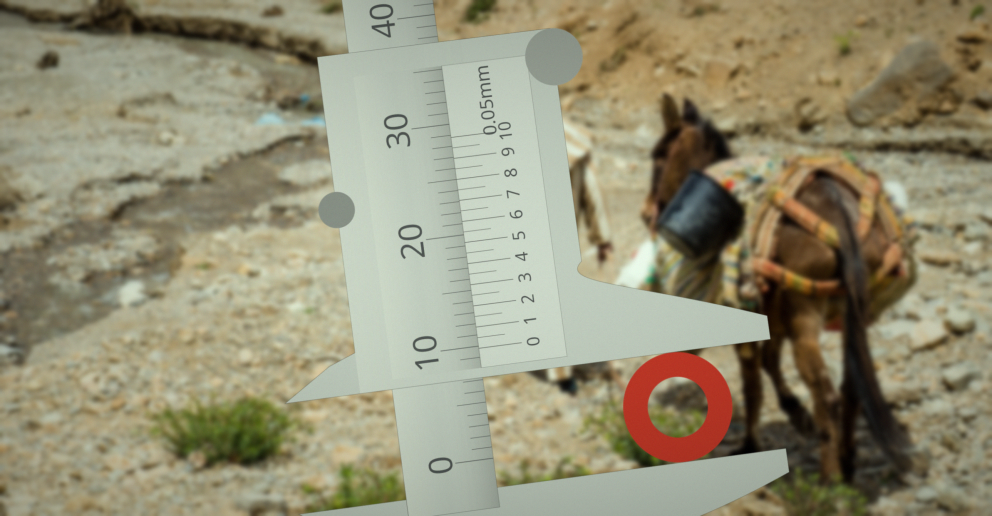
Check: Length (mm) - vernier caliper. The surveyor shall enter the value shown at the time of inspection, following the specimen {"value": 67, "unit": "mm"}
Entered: {"value": 9.8, "unit": "mm"}
